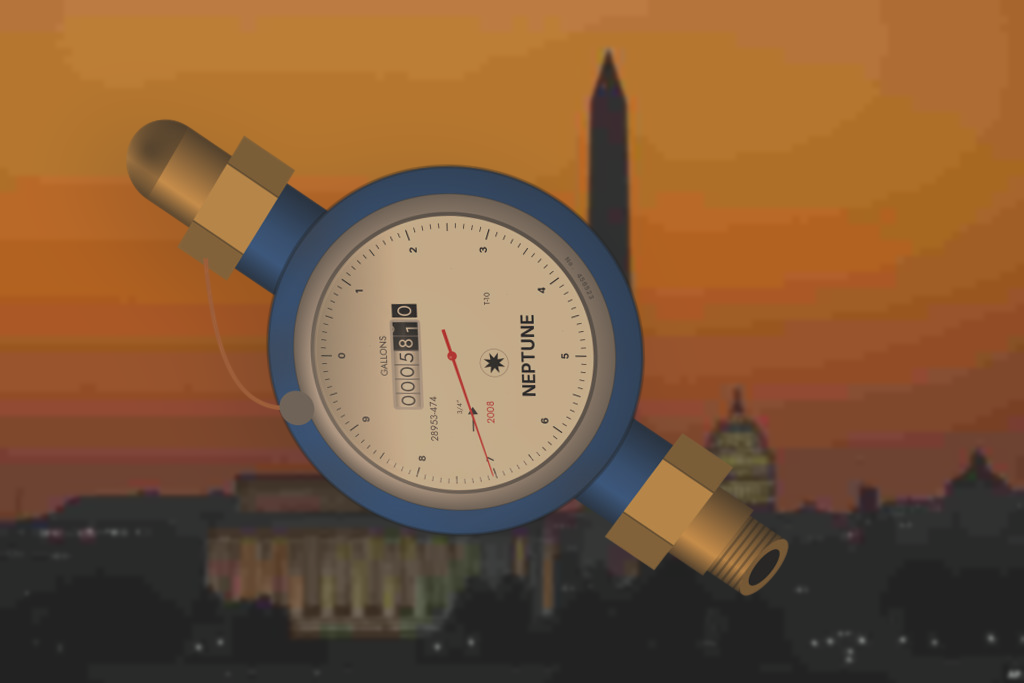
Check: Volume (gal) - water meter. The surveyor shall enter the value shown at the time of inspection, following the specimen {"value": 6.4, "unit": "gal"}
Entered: {"value": 5807.0, "unit": "gal"}
